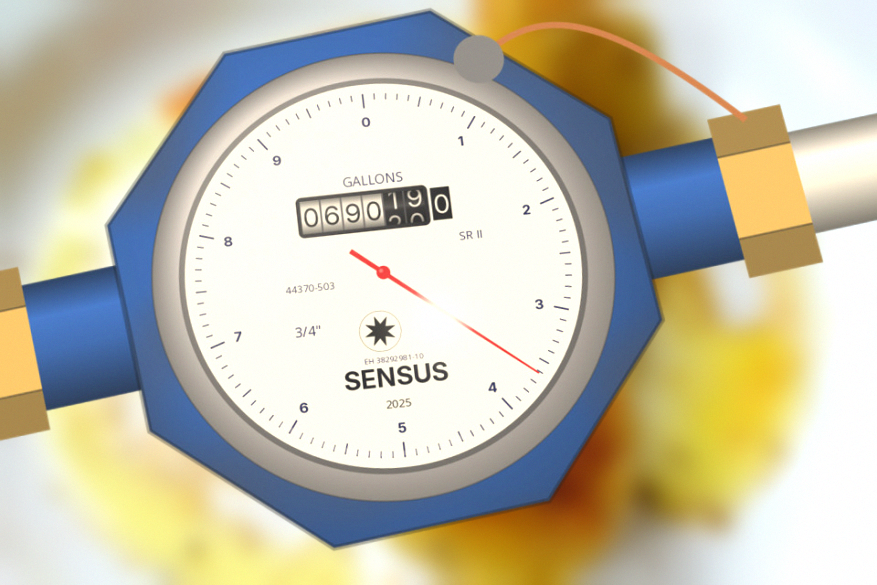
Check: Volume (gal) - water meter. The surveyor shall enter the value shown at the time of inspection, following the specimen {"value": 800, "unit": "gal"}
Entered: {"value": 690193.6, "unit": "gal"}
